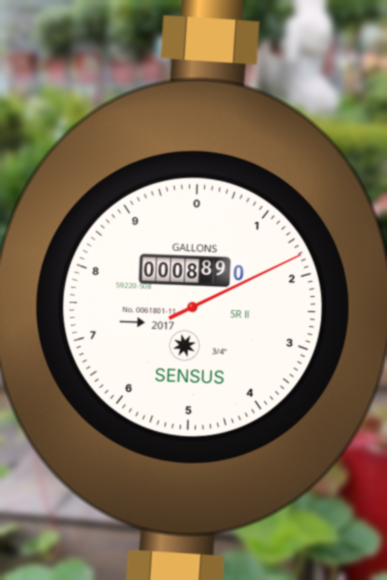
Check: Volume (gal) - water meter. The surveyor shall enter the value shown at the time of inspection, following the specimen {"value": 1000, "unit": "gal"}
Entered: {"value": 8891.7, "unit": "gal"}
